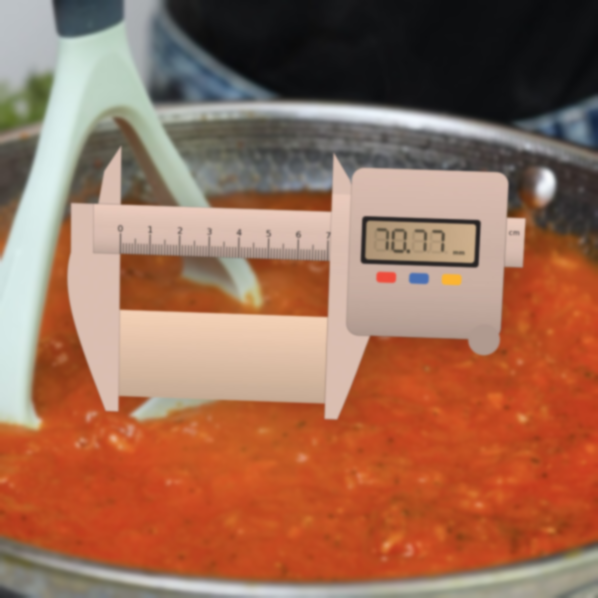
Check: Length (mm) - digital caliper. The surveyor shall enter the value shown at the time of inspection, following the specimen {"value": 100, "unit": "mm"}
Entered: {"value": 70.77, "unit": "mm"}
